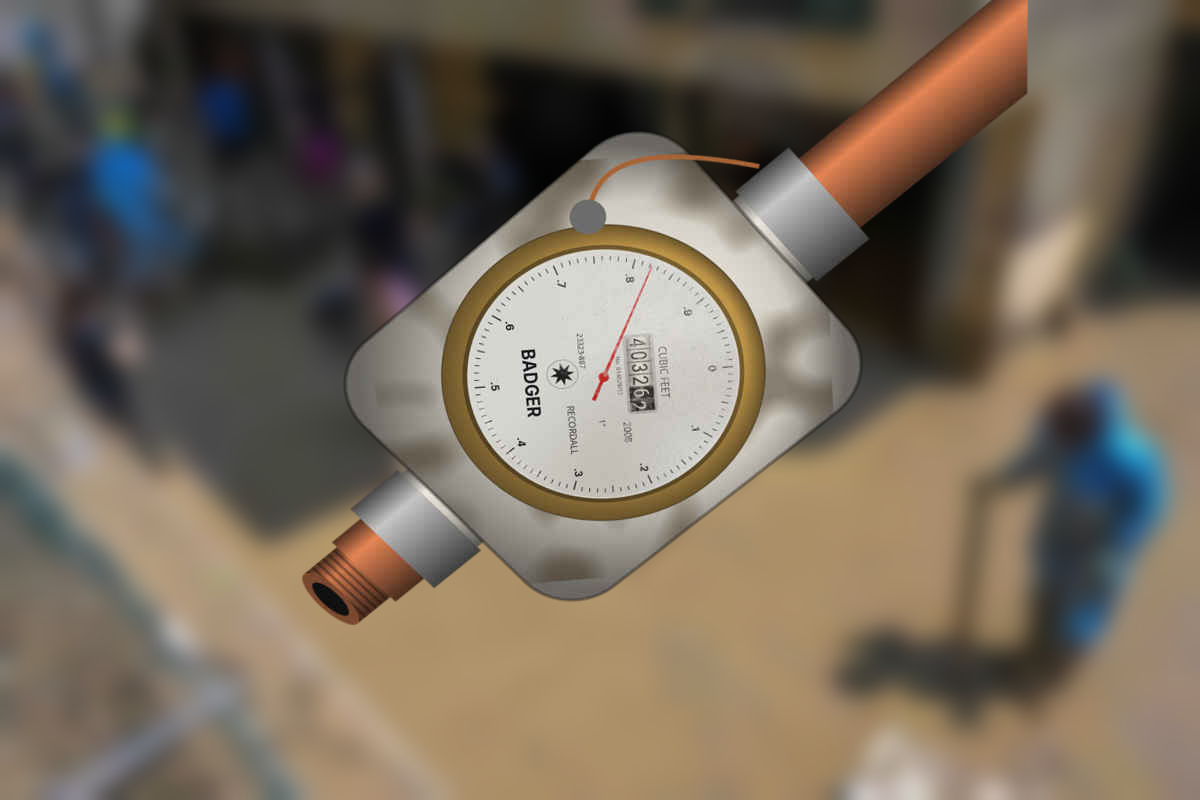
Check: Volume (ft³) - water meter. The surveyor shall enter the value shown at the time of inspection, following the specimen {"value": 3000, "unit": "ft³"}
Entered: {"value": 403261.82, "unit": "ft³"}
